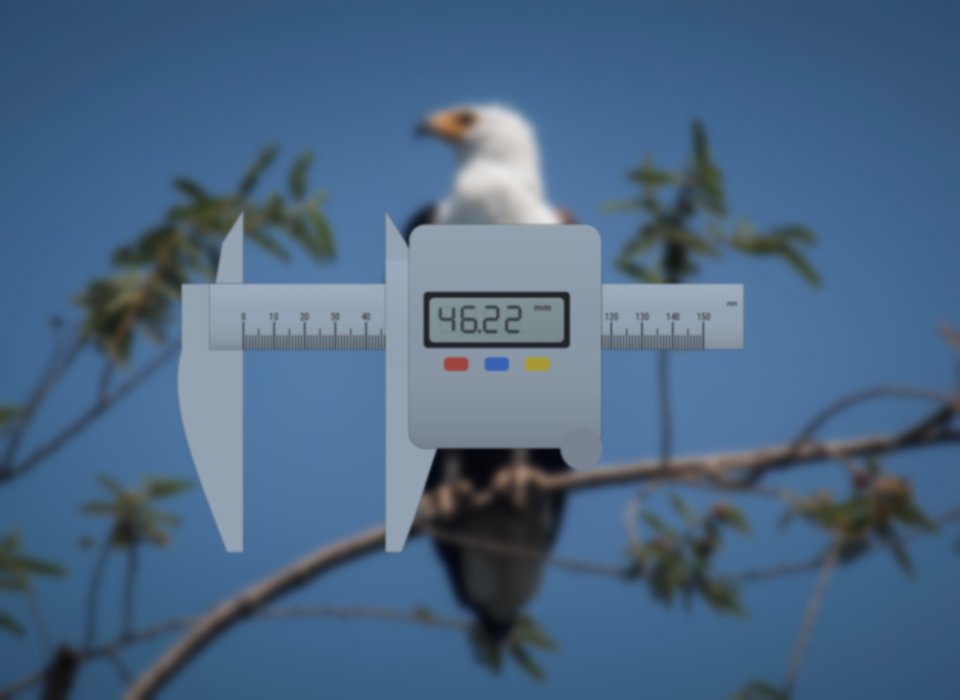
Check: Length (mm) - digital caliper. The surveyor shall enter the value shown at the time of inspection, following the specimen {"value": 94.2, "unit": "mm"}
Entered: {"value": 46.22, "unit": "mm"}
